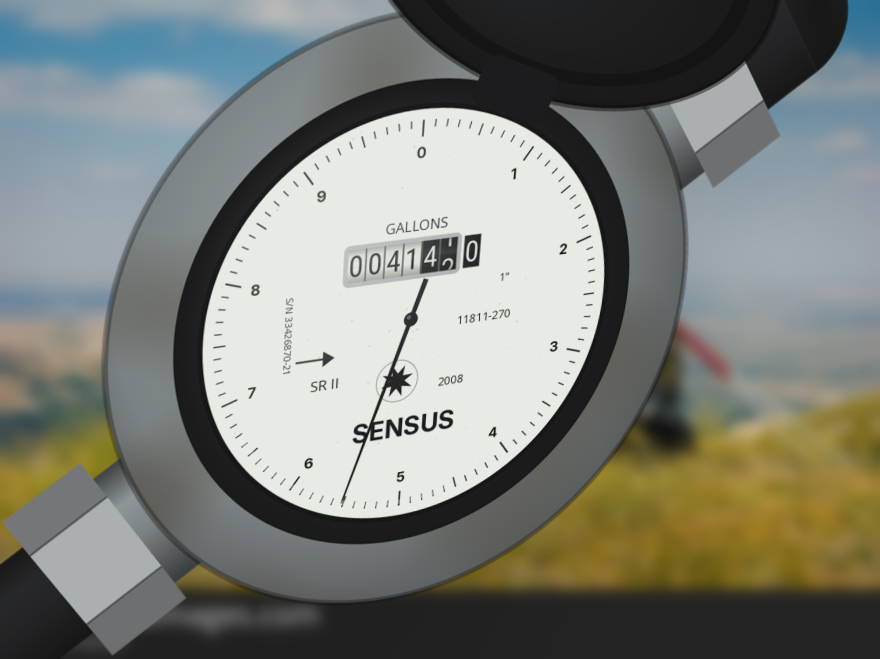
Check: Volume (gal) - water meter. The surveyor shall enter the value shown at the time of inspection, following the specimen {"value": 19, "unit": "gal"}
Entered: {"value": 41415.5, "unit": "gal"}
